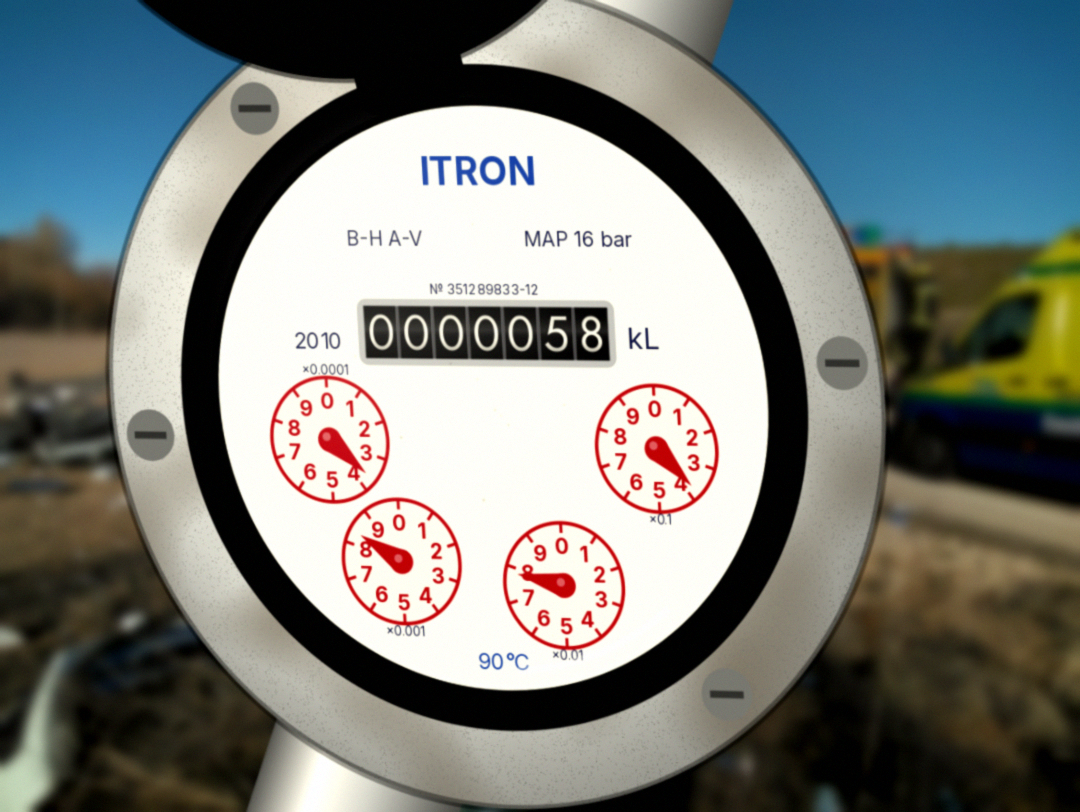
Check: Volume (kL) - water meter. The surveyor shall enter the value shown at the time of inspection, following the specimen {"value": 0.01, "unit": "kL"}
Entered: {"value": 58.3783, "unit": "kL"}
